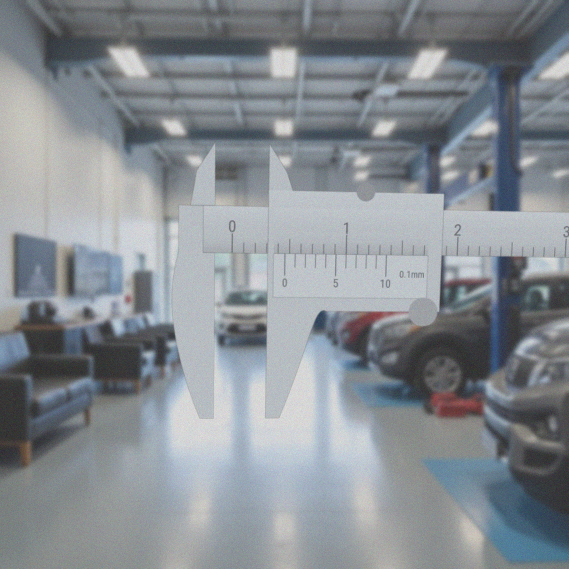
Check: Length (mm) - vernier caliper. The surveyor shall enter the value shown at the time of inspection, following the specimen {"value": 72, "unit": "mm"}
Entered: {"value": 4.6, "unit": "mm"}
